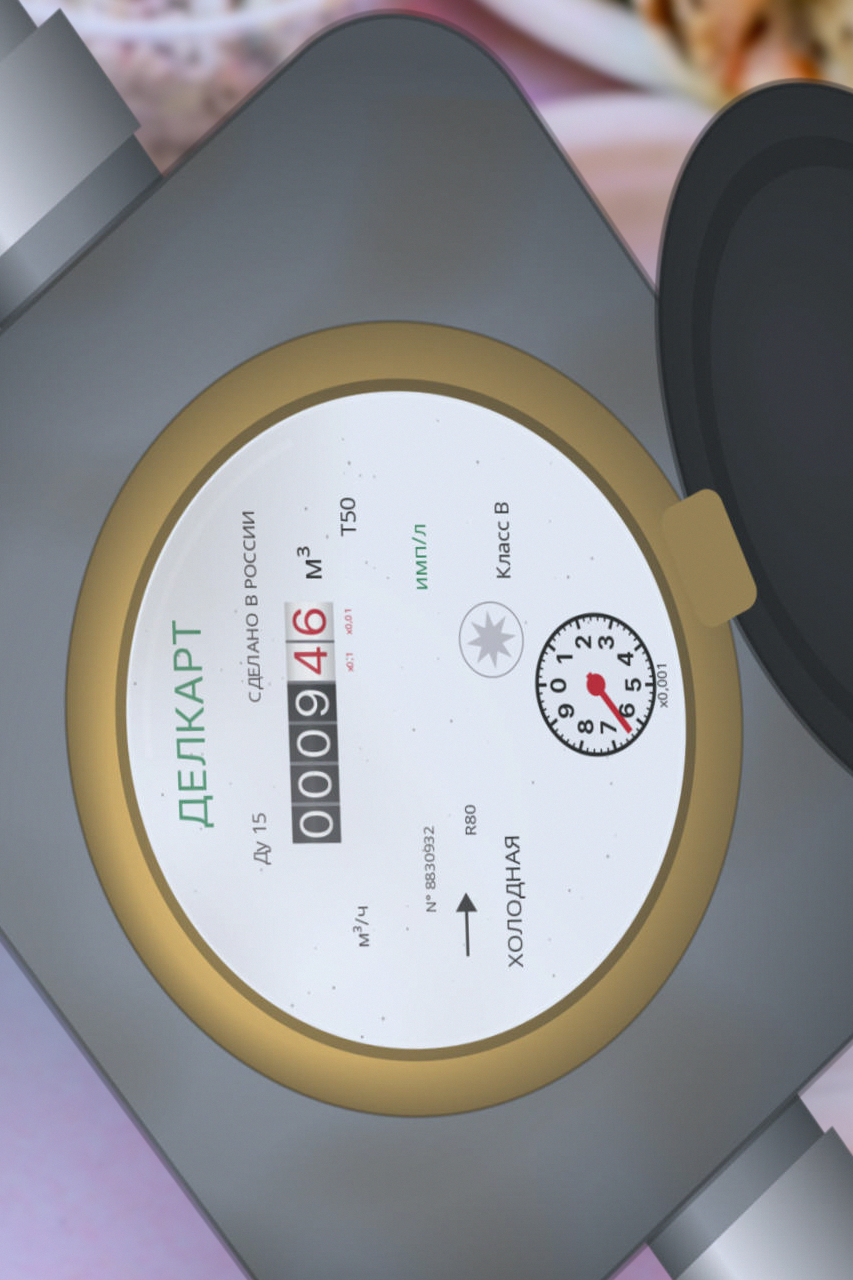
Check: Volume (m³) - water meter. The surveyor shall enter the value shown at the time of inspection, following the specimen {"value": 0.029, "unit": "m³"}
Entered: {"value": 9.466, "unit": "m³"}
